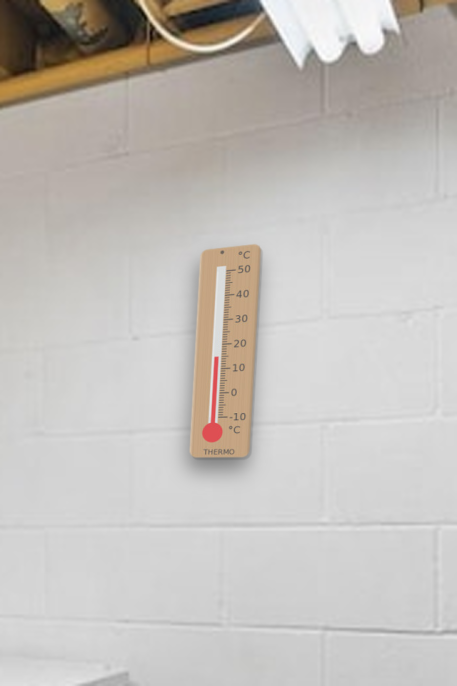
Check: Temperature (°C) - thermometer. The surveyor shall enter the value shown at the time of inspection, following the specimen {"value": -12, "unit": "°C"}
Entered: {"value": 15, "unit": "°C"}
